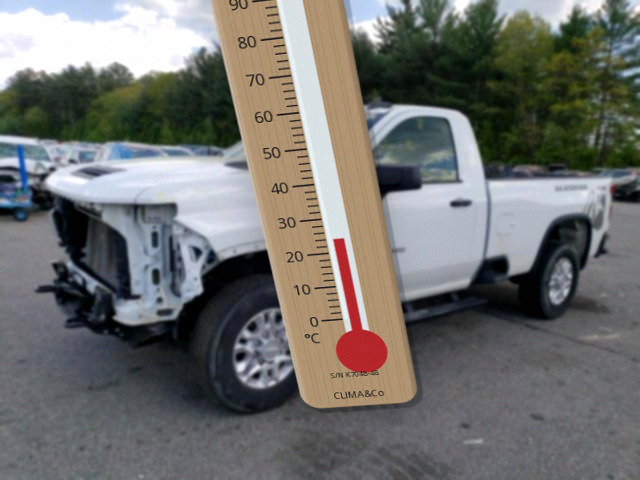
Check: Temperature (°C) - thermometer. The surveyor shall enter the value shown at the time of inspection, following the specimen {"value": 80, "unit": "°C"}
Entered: {"value": 24, "unit": "°C"}
